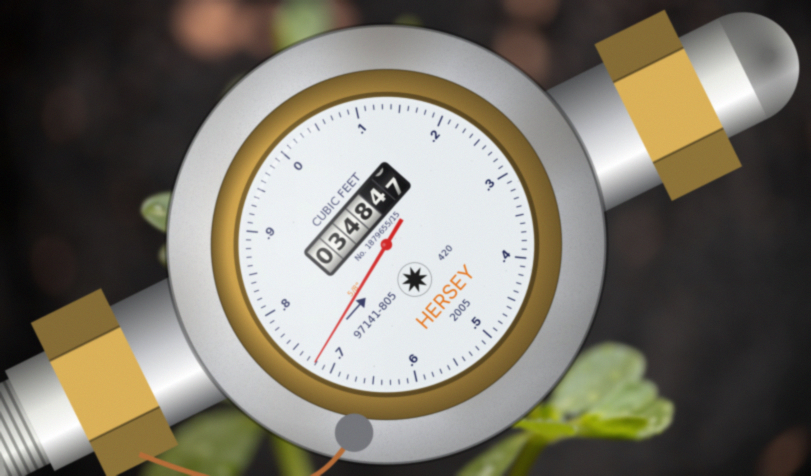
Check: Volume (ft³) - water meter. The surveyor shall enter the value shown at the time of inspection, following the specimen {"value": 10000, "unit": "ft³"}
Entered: {"value": 34846.72, "unit": "ft³"}
